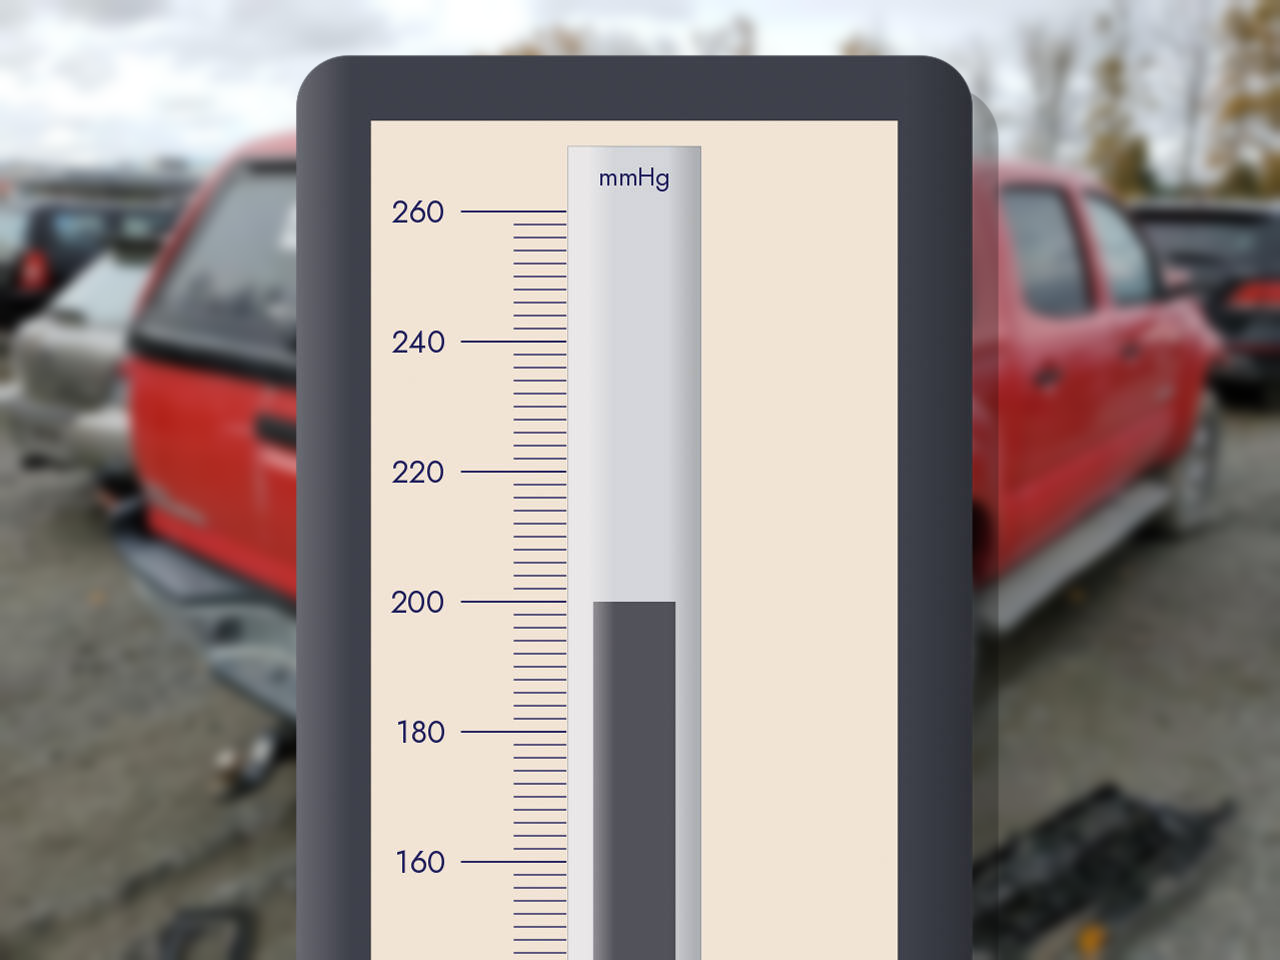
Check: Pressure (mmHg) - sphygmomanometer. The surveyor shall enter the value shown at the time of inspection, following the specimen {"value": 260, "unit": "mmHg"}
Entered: {"value": 200, "unit": "mmHg"}
